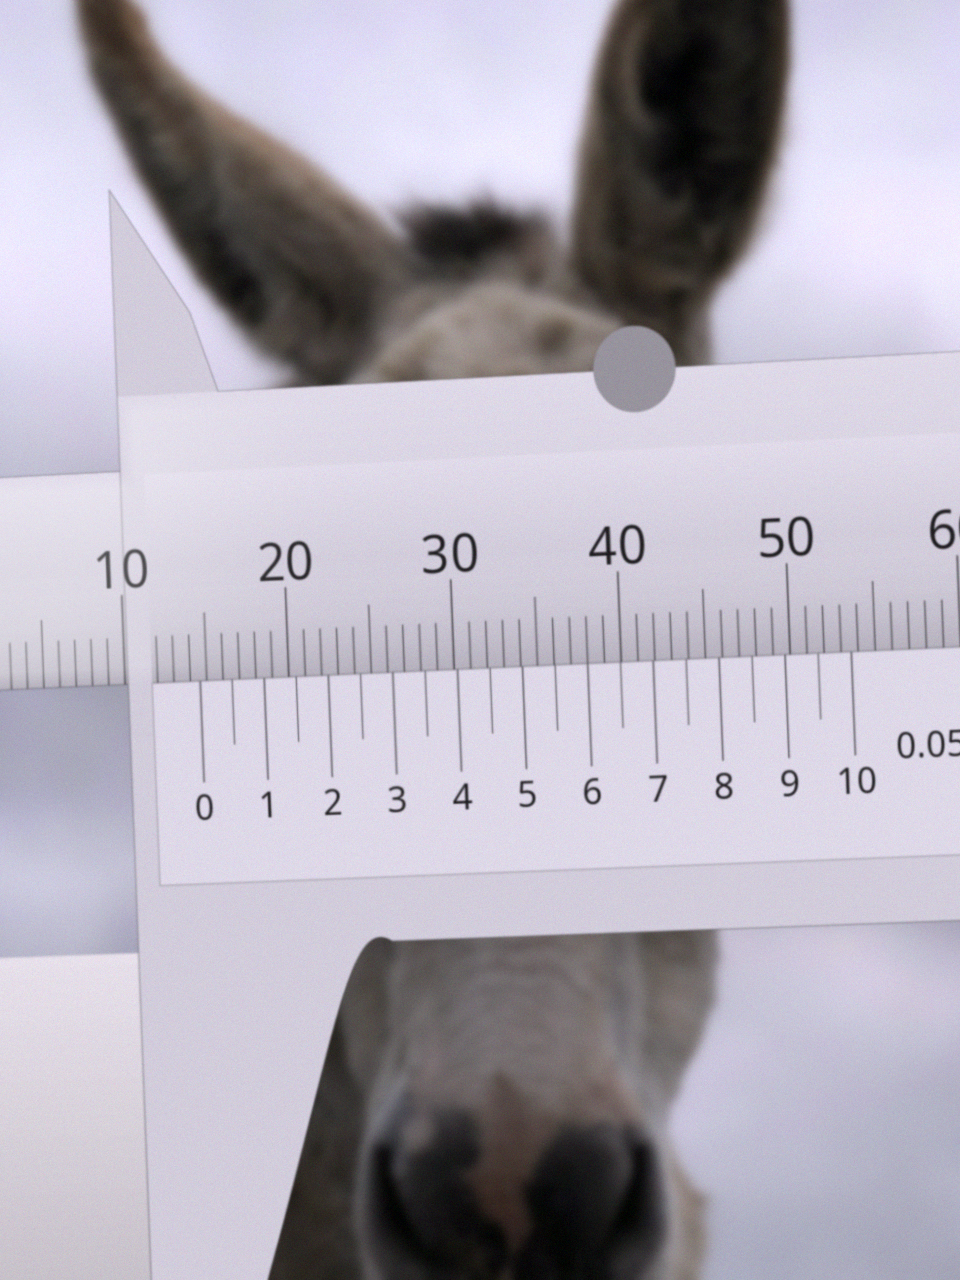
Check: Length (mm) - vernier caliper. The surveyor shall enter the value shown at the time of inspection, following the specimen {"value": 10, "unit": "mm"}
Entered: {"value": 14.6, "unit": "mm"}
